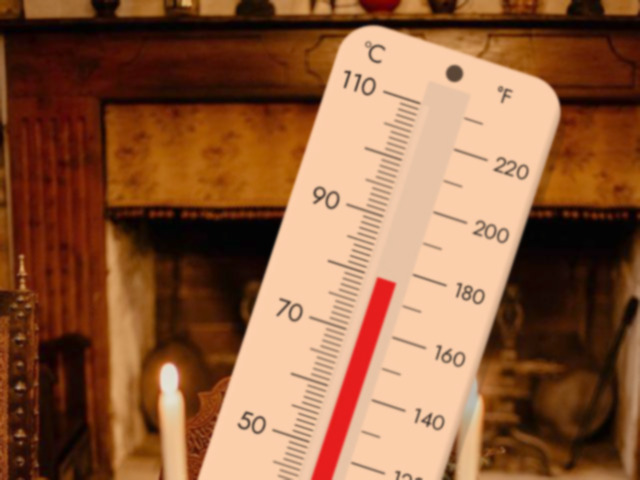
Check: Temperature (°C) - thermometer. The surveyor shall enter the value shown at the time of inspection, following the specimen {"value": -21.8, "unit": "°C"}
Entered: {"value": 80, "unit": "°C"}
